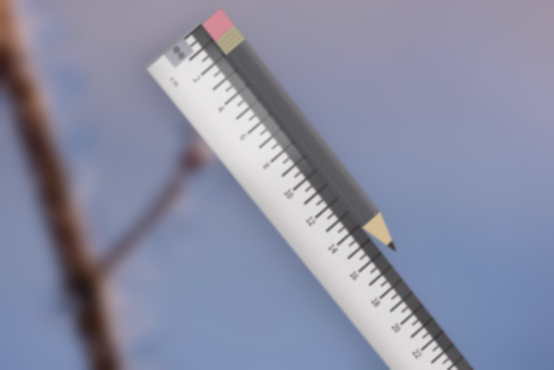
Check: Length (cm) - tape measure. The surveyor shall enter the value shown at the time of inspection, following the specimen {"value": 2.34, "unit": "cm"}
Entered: {"value": 16.5, "unit": "cm"}
